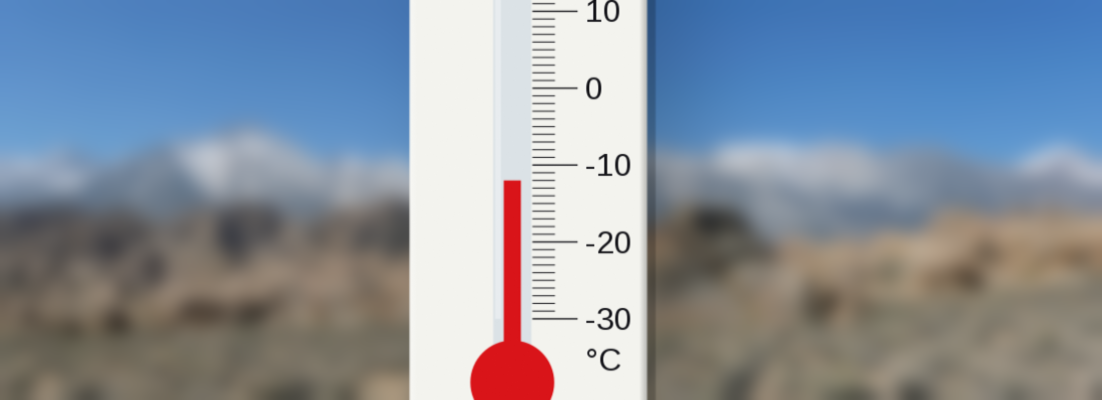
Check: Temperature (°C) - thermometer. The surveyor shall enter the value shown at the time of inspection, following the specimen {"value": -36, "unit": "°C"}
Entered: {"value": -12, "unit": "°C"}
